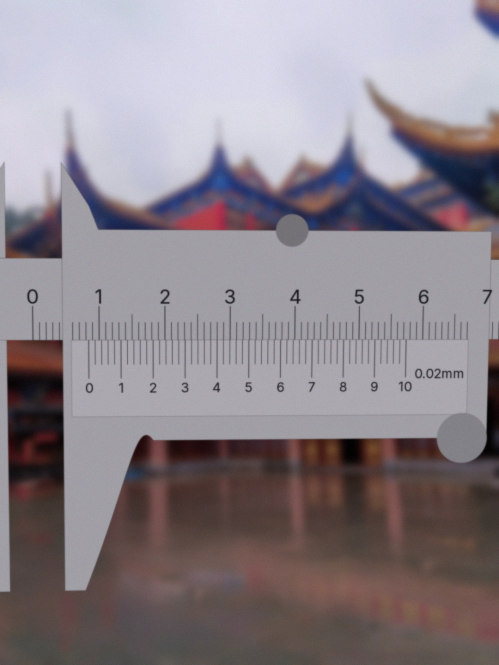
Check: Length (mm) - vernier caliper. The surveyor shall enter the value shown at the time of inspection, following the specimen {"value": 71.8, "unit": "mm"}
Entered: {"value": 8.4, "unit": "mm"}
